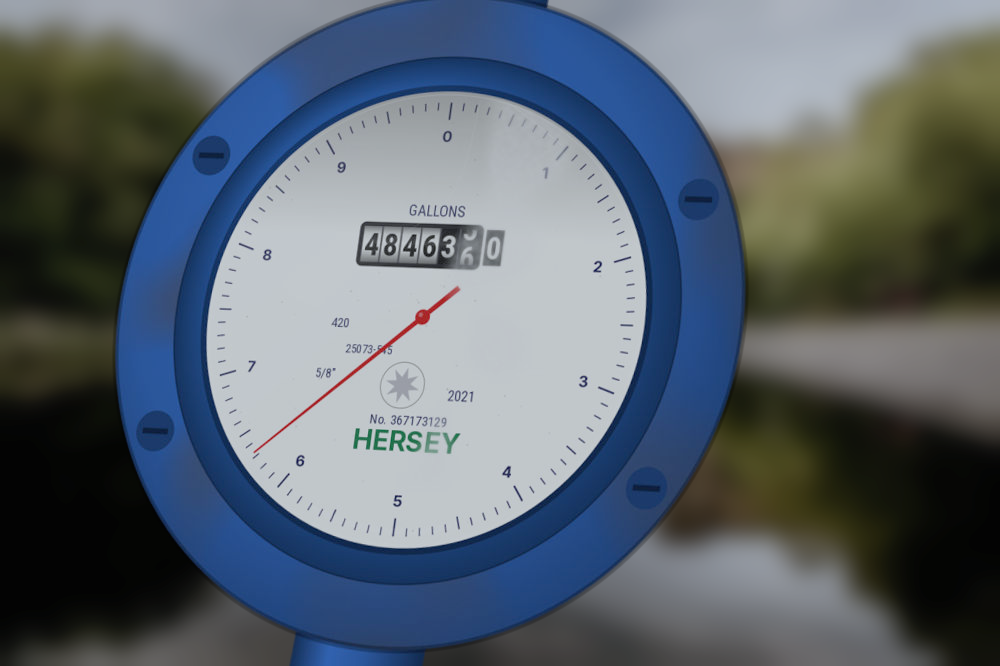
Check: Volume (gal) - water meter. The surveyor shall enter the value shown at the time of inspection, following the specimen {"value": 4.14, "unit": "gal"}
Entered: {"value": 4846356.3, "unit": "gal"}
